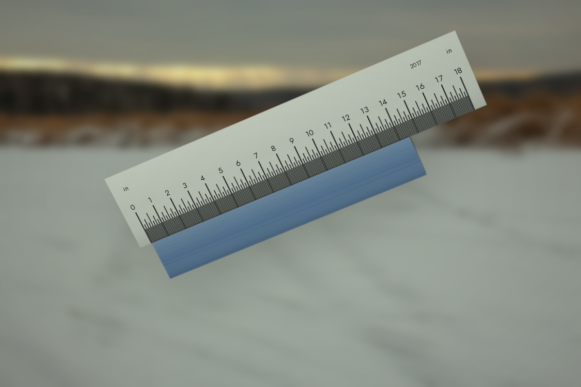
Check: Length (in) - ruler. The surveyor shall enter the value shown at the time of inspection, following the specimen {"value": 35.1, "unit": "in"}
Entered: {"value": 14.5, "unit": "in"}
